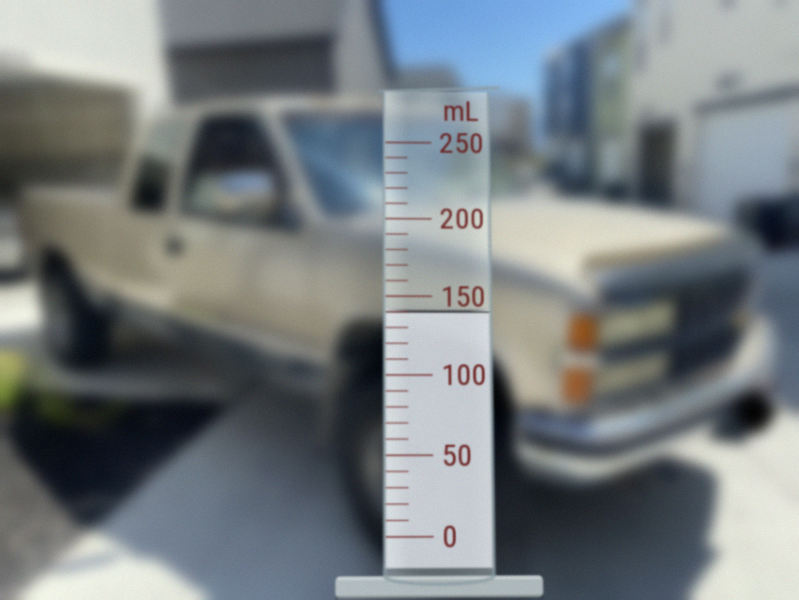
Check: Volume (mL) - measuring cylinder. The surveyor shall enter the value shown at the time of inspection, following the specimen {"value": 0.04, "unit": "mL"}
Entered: {"value": 140, "unit": "mL"}
